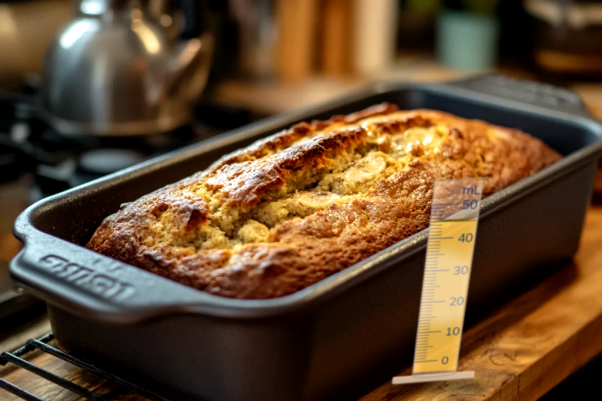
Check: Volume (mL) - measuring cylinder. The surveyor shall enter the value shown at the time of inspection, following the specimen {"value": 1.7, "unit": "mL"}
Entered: {"value": 45, "unit": "mL"}
